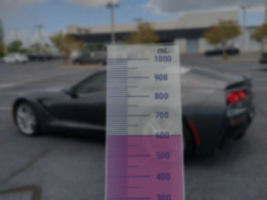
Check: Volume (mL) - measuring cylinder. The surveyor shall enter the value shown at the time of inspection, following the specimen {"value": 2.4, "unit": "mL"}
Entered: {"value": 600, "unit": "mL"}
